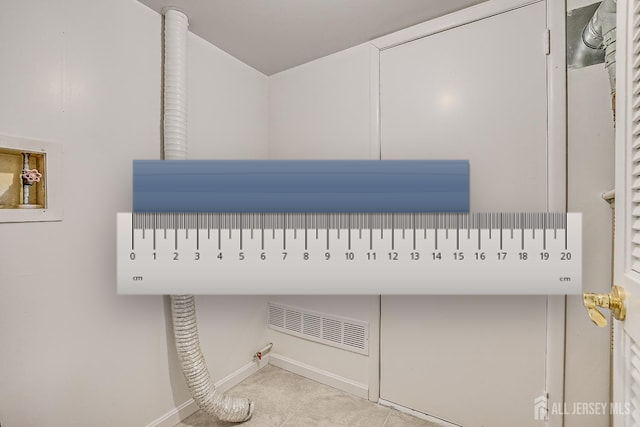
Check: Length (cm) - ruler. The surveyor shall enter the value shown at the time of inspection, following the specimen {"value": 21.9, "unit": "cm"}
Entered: {"value": 15.5, "unit": "cm"}
